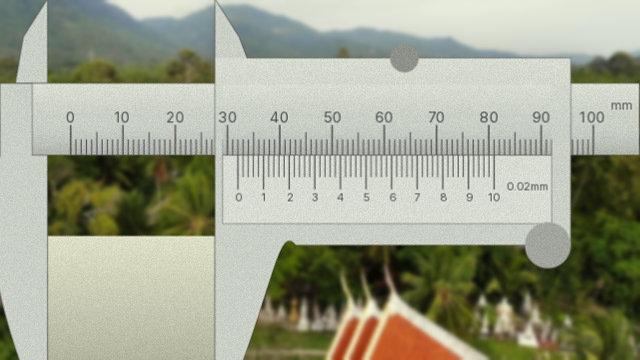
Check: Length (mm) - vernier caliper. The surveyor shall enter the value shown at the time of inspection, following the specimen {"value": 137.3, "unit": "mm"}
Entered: {"value": 32.0, "unit": "mm"}
